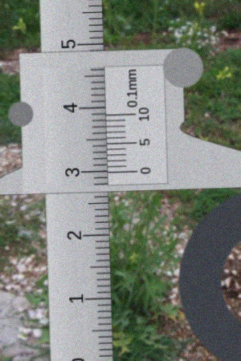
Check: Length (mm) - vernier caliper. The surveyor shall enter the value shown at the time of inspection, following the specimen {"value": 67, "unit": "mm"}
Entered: {"value": 29.8, "unit": "mm"}
